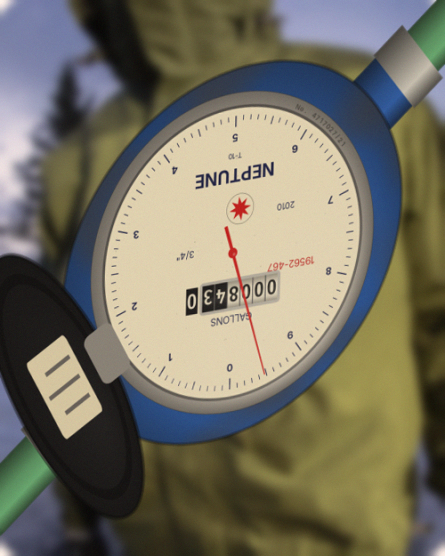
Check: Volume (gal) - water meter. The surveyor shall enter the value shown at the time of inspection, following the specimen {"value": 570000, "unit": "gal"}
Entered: {"value": 8429.5, "unit": "gal"}
